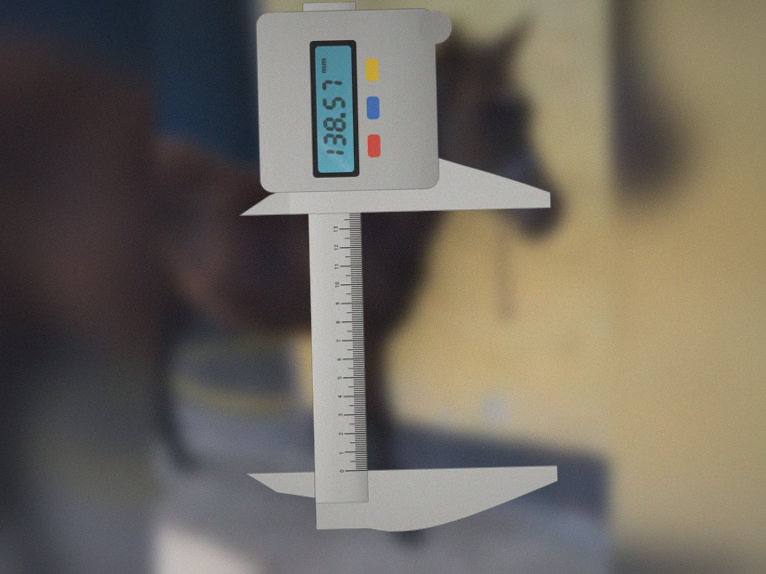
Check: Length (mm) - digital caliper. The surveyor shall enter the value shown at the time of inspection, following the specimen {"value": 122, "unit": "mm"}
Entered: {"value": 138.57, "unit": "mm"}
